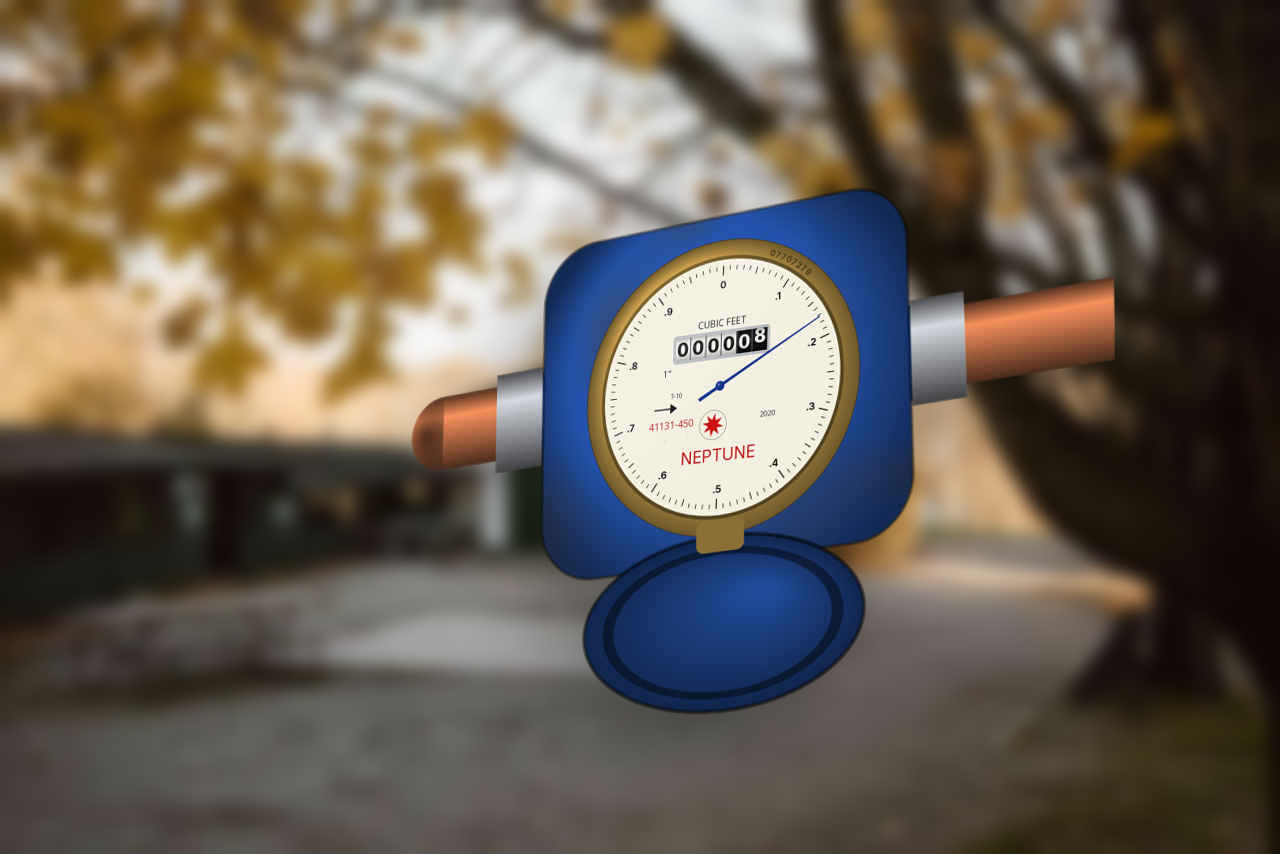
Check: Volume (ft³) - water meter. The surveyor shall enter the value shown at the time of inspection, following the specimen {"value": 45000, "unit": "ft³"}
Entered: {"value": 8.17, "unit": "ft³"}
